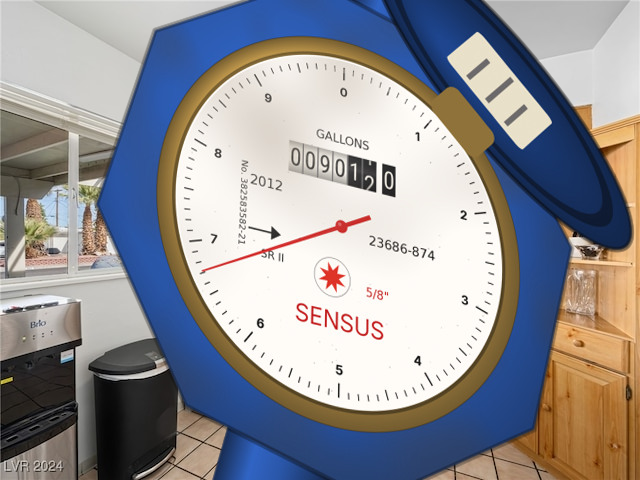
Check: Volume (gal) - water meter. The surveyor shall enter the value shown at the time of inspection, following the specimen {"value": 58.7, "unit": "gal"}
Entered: {"value": 90116.7, "unit": "gal"}
